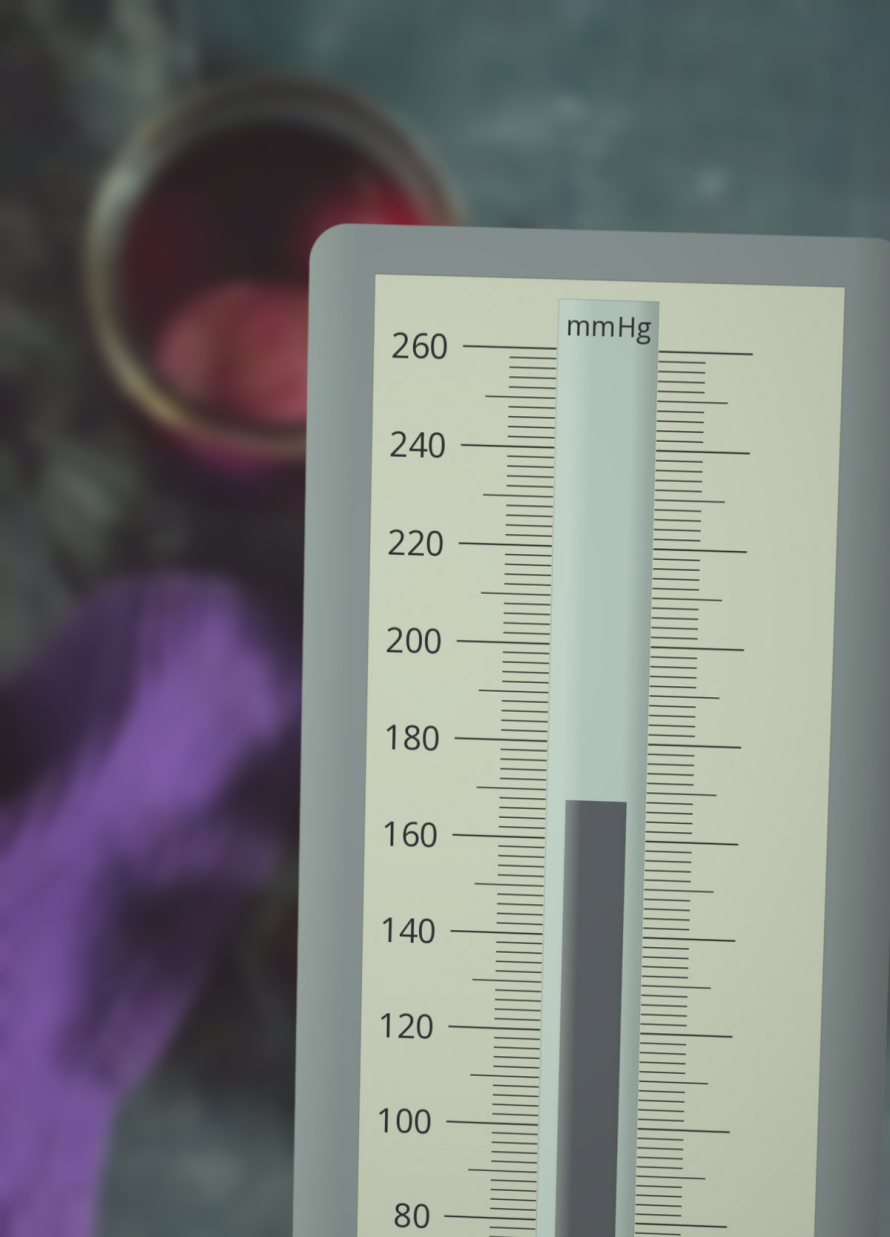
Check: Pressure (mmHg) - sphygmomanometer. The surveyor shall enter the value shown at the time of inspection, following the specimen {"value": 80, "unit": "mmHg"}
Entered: {"value": 168, "unit": "mmHg"}
